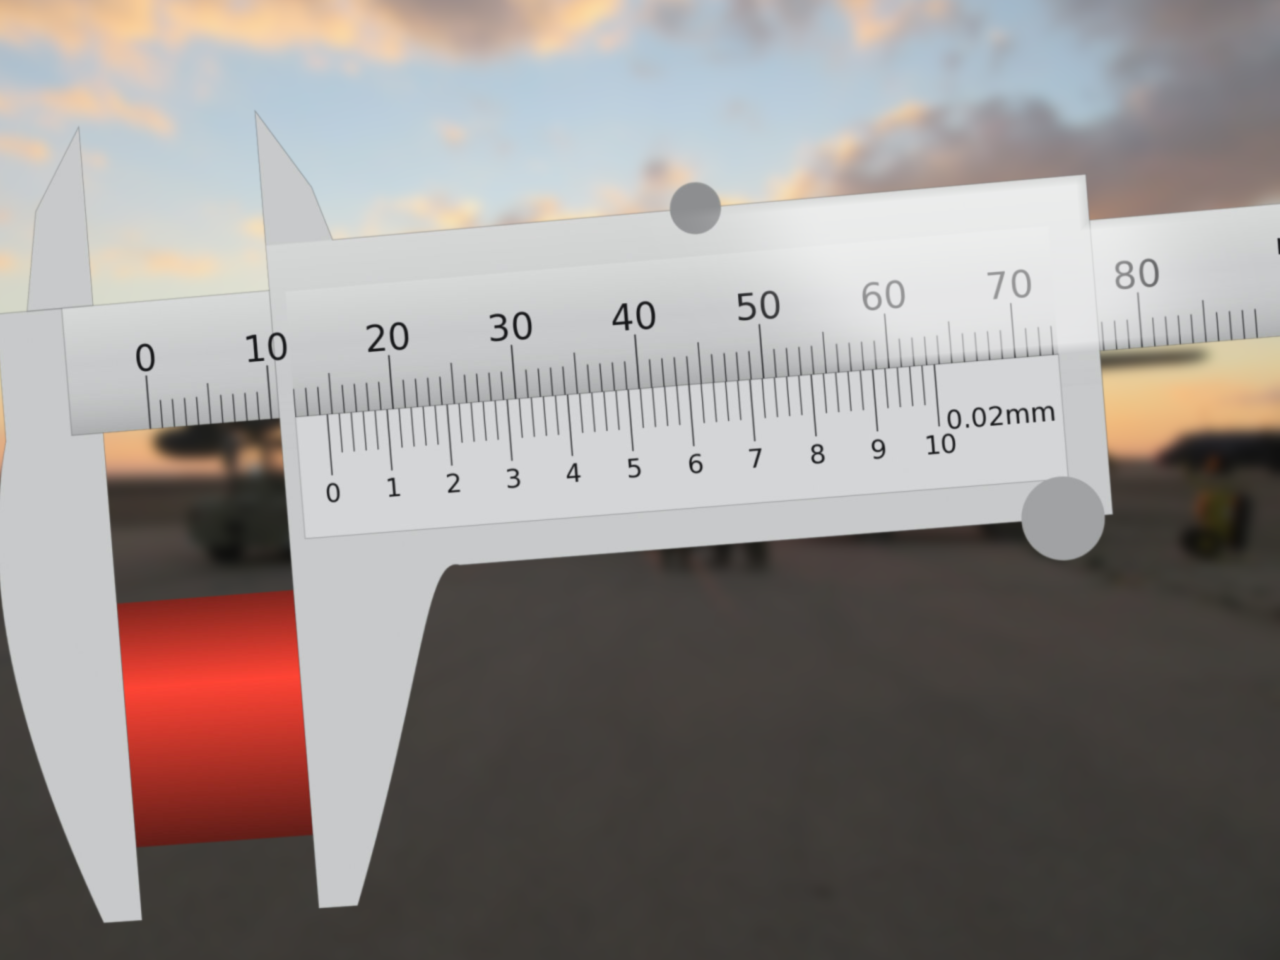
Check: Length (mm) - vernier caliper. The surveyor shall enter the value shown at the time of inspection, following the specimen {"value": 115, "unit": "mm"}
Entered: {"value": 14.6, "unit": "mm"}
